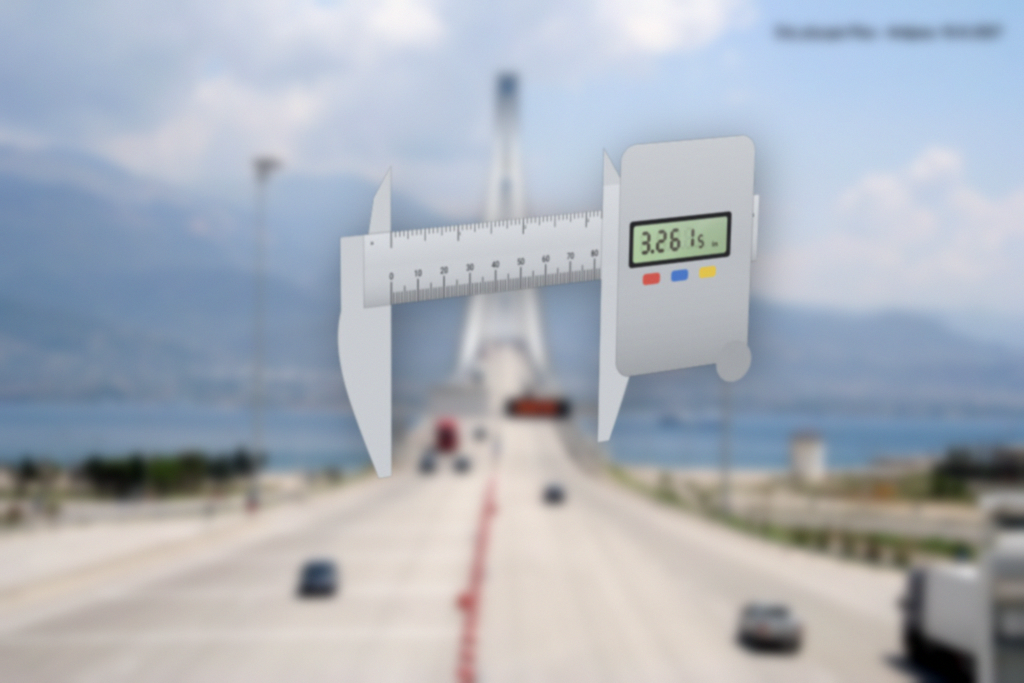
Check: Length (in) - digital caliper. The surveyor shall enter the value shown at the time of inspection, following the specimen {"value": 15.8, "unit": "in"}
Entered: {"value": 3.2615, "unit": "in"}
